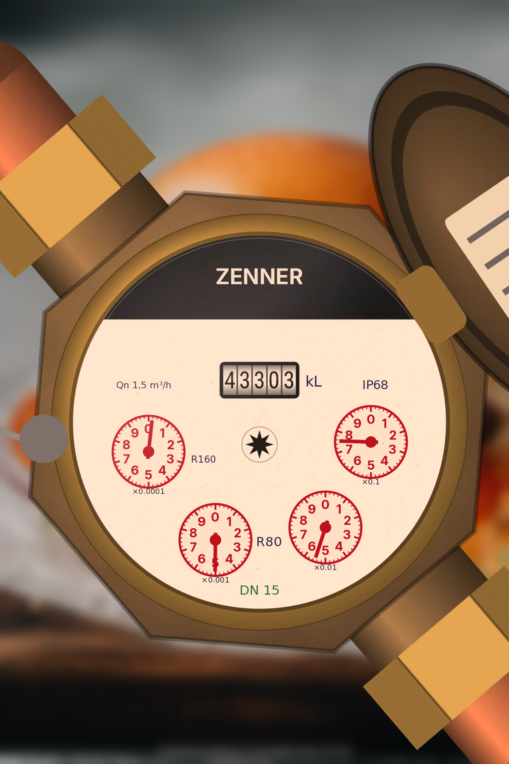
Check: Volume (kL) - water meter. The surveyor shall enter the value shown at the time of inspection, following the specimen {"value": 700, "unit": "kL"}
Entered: {"value": 43303.7550, "unit": "kL"}
